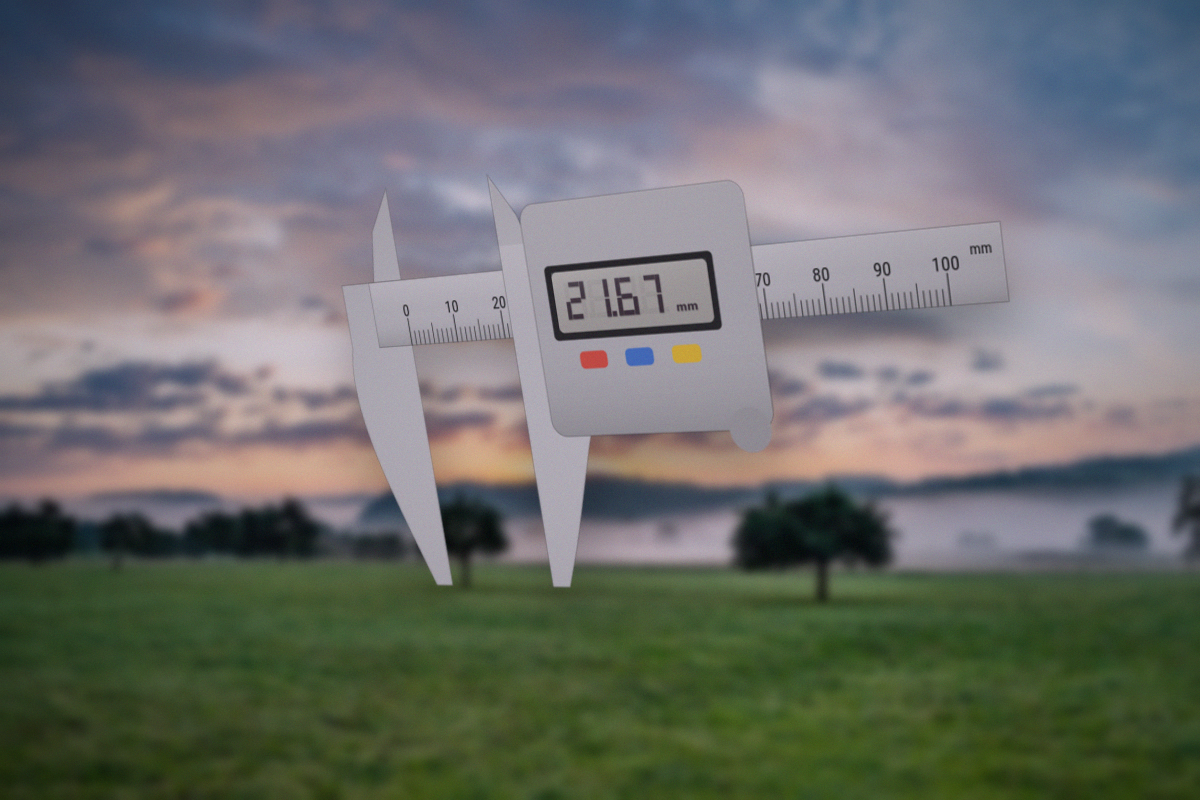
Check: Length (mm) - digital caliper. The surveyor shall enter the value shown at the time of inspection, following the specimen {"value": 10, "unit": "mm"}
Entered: {"value": 21.67, "unit": "mm"}
